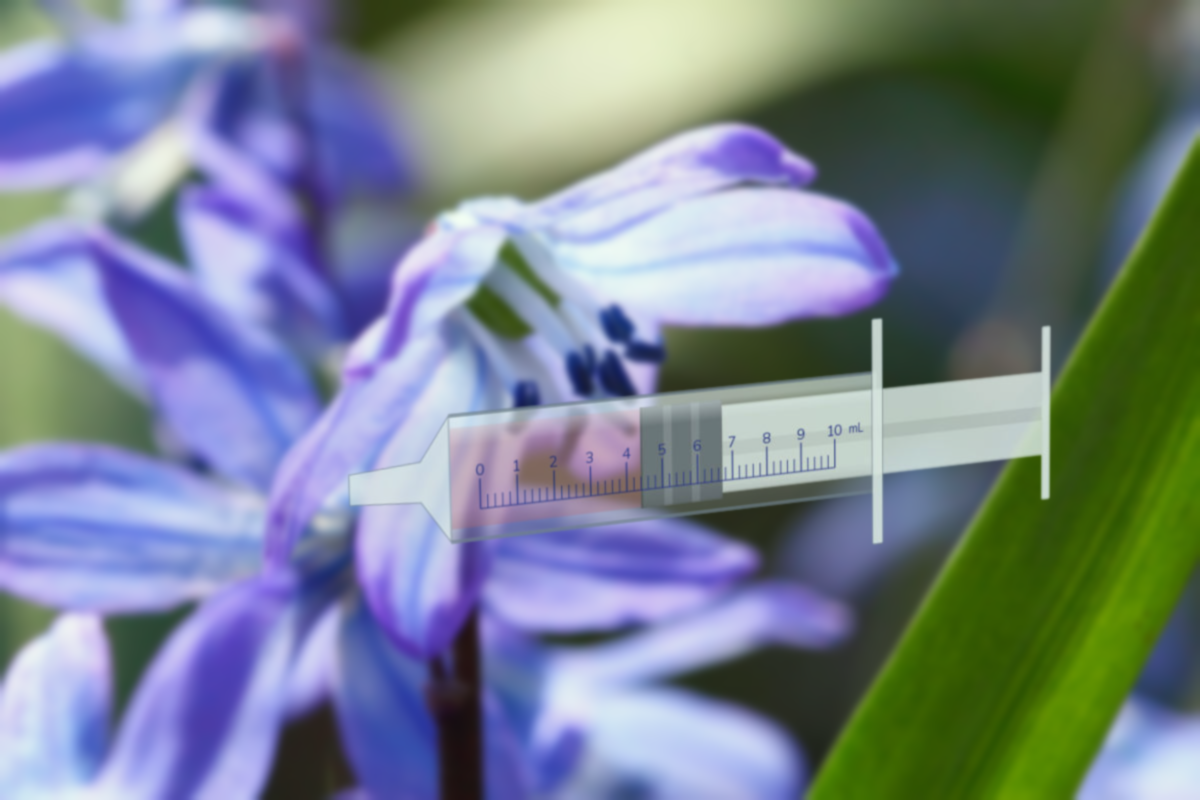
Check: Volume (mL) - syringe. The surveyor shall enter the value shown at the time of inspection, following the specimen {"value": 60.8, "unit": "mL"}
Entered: {"value": 4.4, "unit": "mL"}
